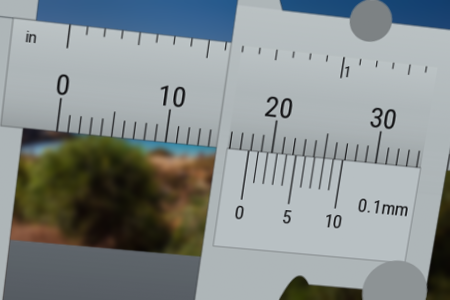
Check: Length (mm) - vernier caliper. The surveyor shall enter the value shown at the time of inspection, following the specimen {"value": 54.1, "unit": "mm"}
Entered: {"value": 17.8, "unit": "mm"}
